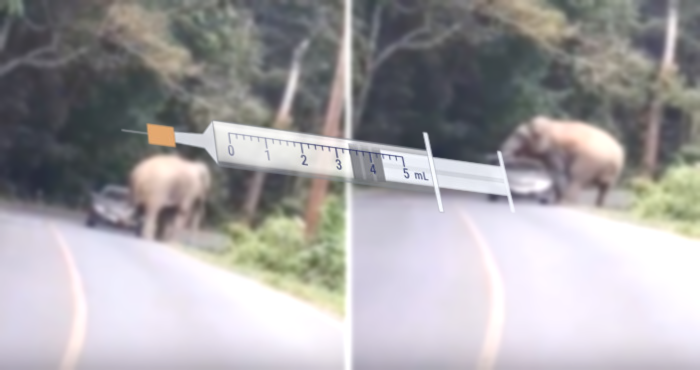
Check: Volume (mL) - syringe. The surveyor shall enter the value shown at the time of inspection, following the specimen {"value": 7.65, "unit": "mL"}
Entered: {"value": 3.4, "unit": "mL"}
